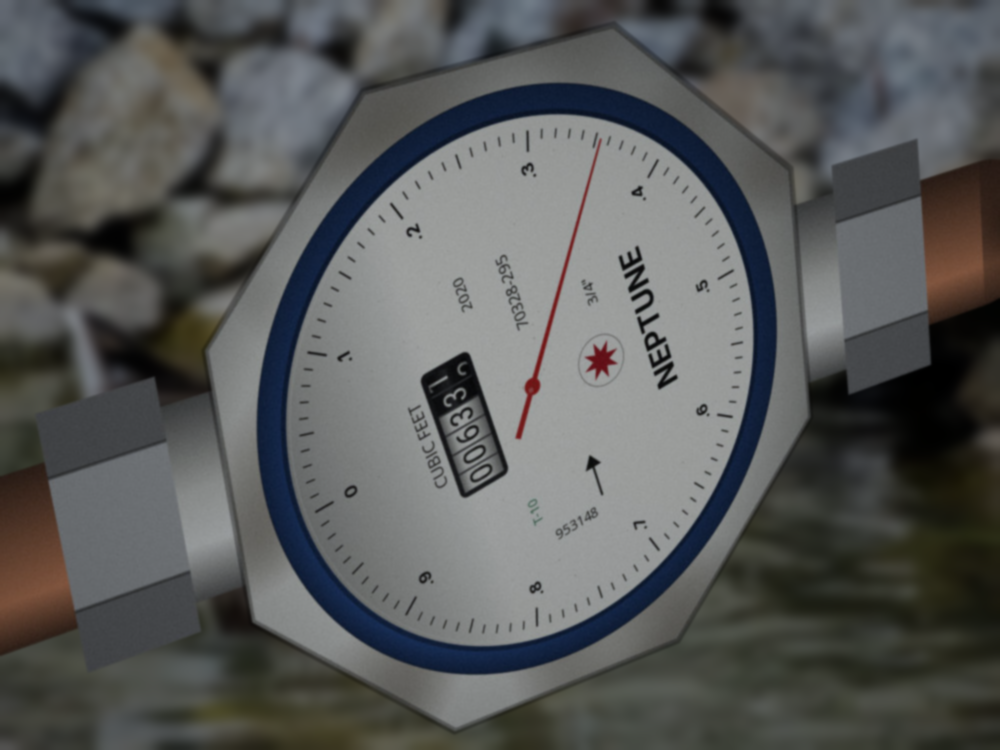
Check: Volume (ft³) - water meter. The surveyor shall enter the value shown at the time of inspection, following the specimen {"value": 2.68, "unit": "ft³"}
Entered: {"value": 6331.35, "unit": "ft³"}
